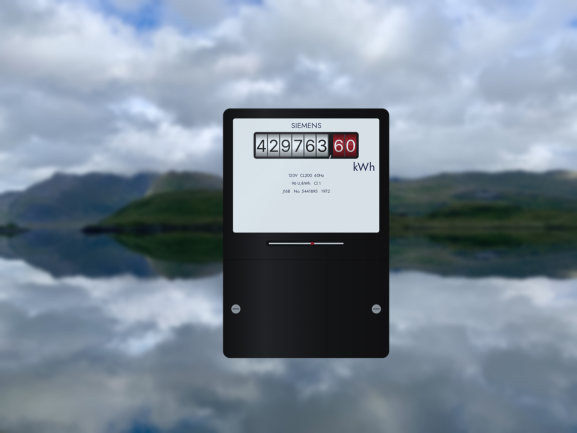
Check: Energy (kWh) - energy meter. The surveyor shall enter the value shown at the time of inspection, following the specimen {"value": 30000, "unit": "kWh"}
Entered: {"value": 429763.60, "unit": "kWh"}
